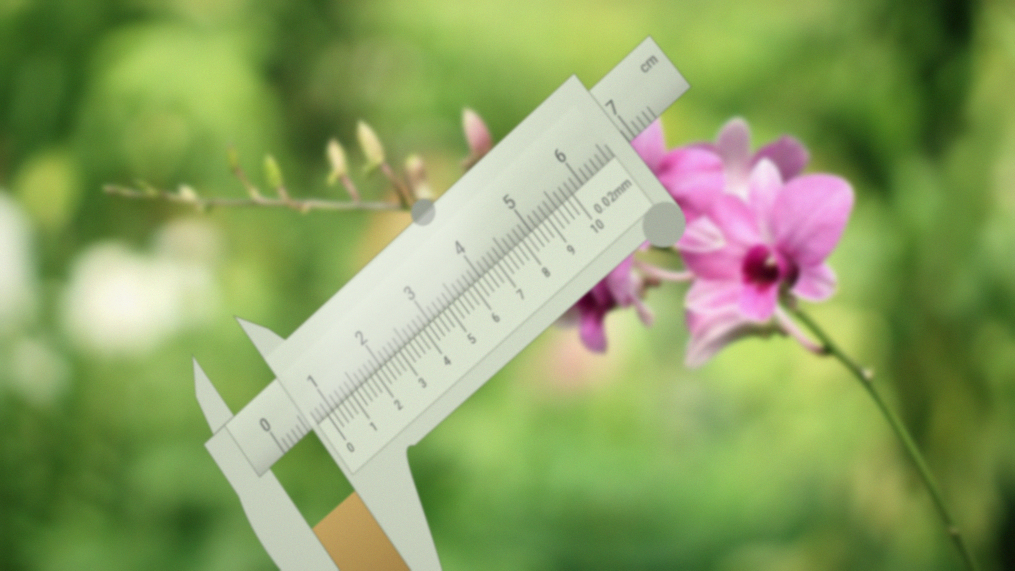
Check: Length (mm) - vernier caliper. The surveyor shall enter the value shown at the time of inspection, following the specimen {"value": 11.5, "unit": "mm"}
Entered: {"value": 9.0, "unit": "mm"}
